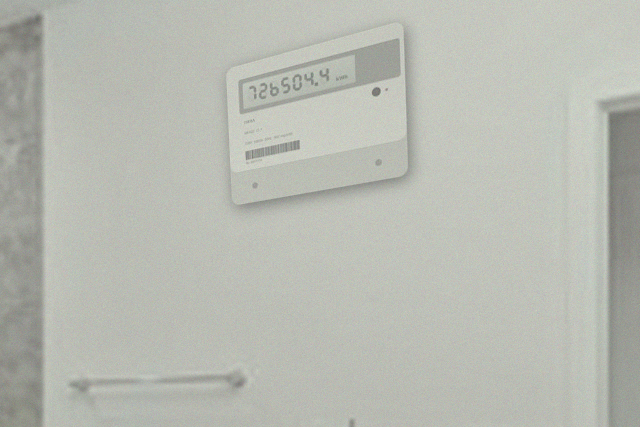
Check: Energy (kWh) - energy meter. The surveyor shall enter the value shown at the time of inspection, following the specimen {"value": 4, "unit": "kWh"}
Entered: {"value": 726504.4, "unit": "kWh"}
